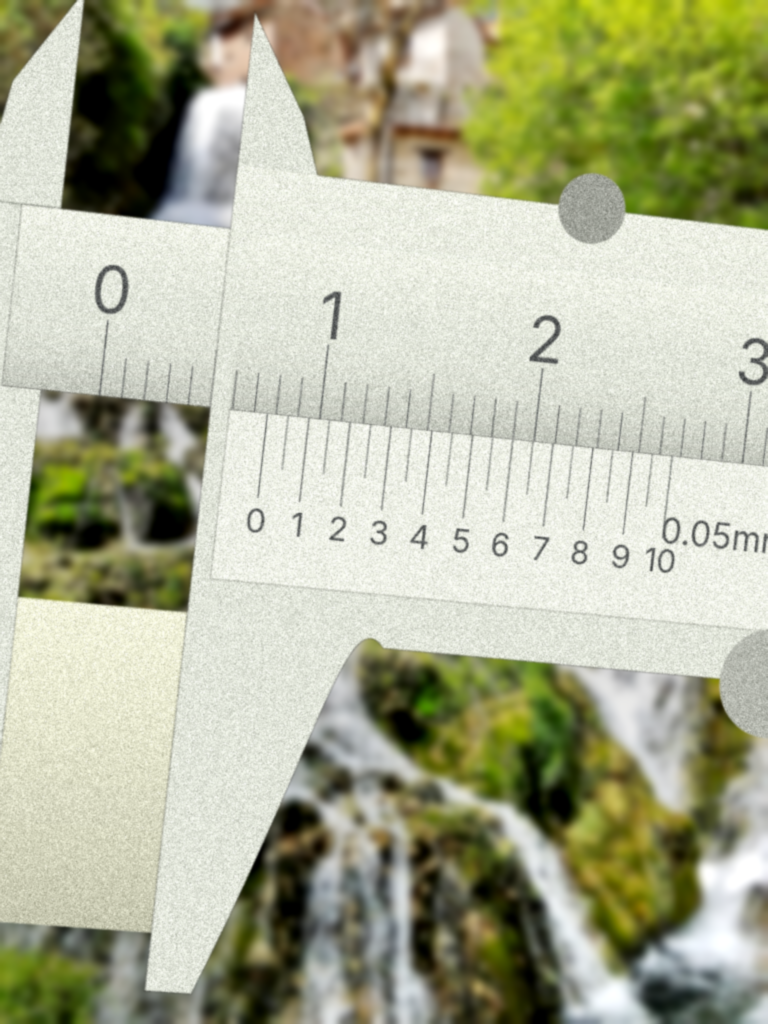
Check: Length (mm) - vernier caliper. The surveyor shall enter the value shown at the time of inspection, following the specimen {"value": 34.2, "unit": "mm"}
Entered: {"value": 7.6, "unit": "mm"}
